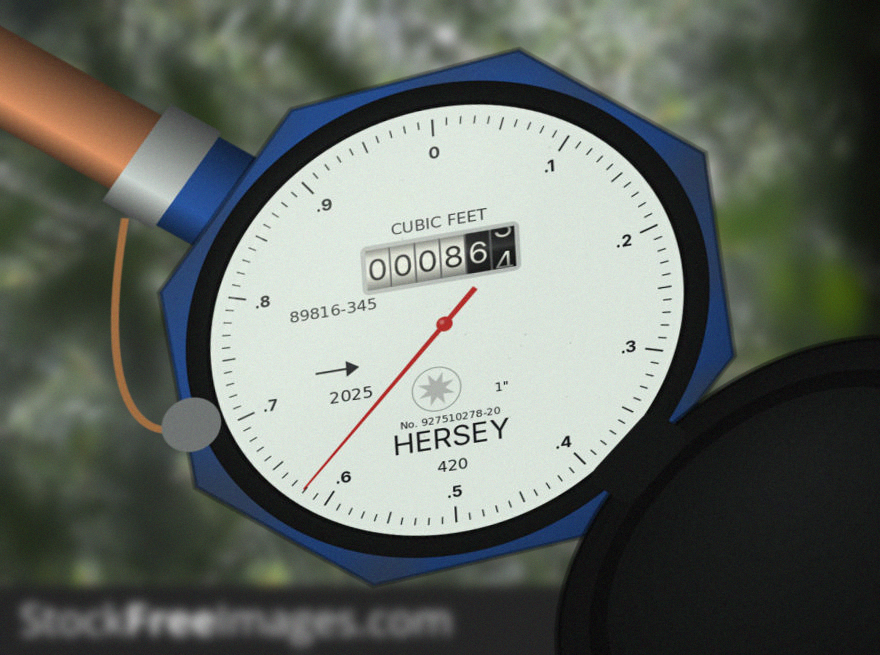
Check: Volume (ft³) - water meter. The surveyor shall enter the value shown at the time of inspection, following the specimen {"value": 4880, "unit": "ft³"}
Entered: {"value": 863.62, "unit": "ft³"}
